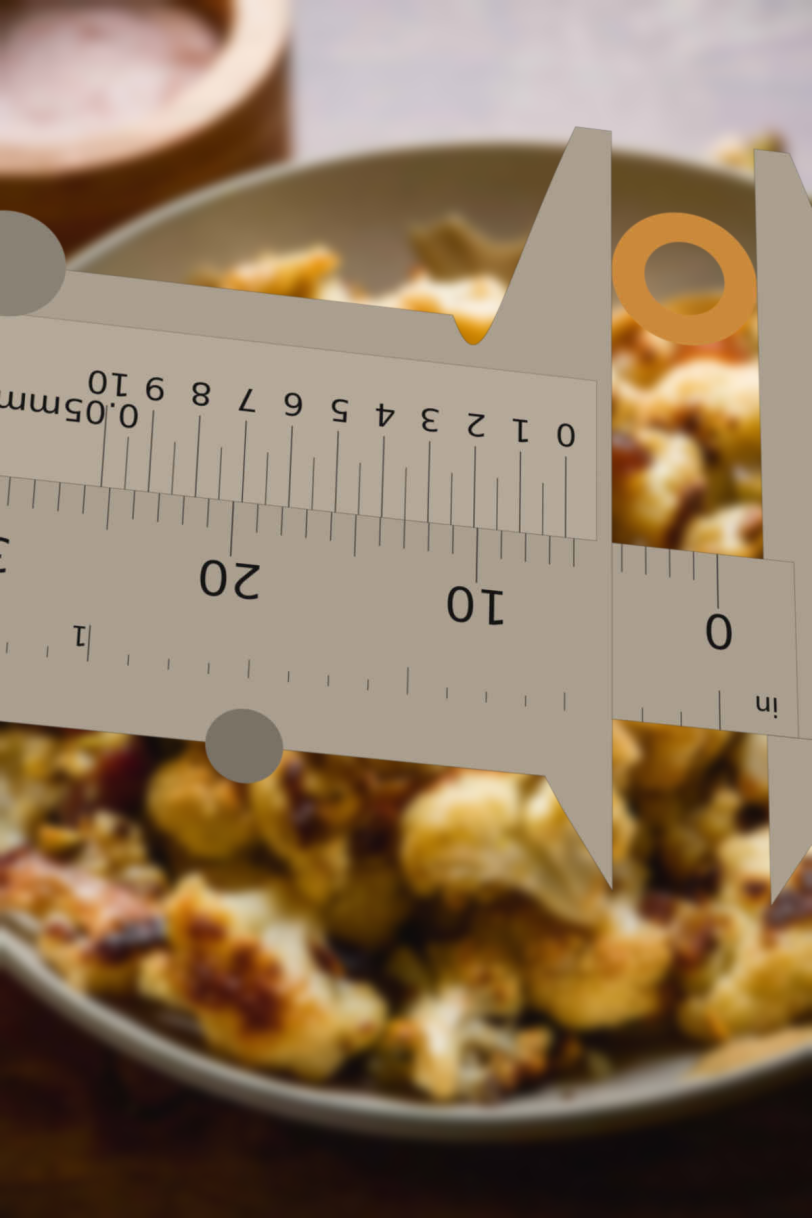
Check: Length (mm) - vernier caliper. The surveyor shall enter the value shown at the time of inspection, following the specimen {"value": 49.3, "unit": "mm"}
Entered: {"value": 6.35, "unit": "mm"}
